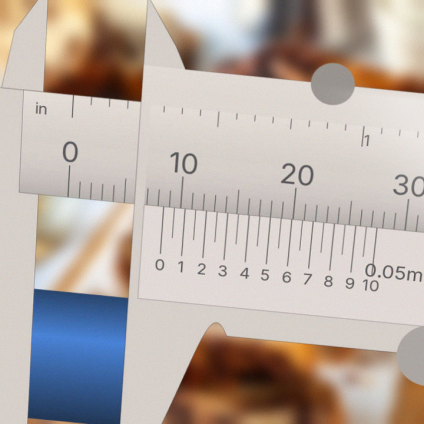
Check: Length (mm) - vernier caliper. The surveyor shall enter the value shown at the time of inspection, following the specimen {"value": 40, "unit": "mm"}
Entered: {"value": 8.5, "unit": "mm"}
